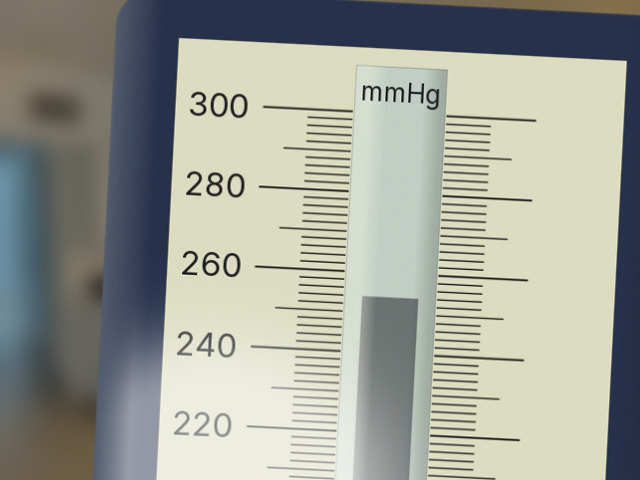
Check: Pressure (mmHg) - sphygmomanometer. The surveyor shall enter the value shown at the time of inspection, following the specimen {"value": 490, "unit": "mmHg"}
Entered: {"value": 254, "unit": "mmHg"}
